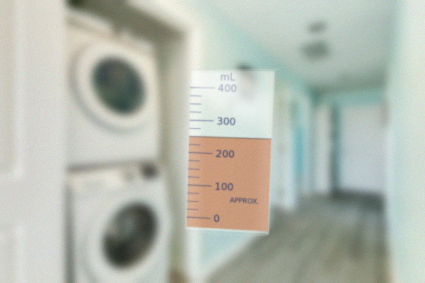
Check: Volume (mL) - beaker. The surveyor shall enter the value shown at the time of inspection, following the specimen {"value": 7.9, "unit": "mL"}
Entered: {"value": 250, "unit": "mL"}
